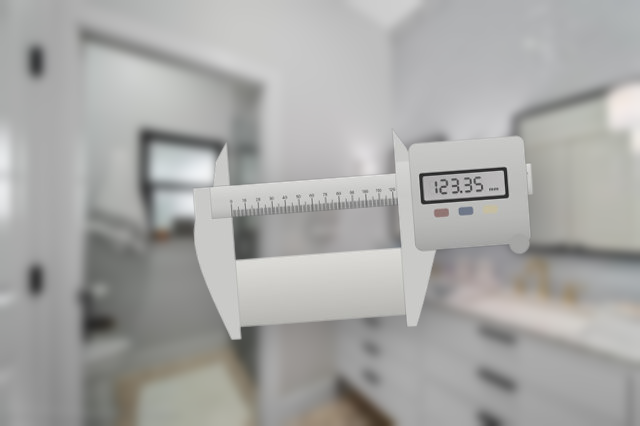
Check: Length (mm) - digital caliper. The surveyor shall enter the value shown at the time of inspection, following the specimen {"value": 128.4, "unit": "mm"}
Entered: {"value": 123.35, "unit": "mm"}
